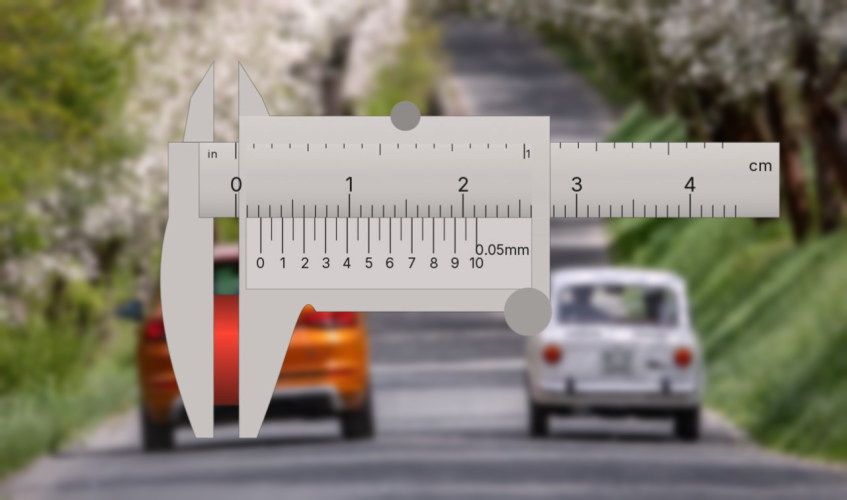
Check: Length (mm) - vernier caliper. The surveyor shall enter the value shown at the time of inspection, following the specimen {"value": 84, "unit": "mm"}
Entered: {"value": 2.2, "unit": "mm"}
